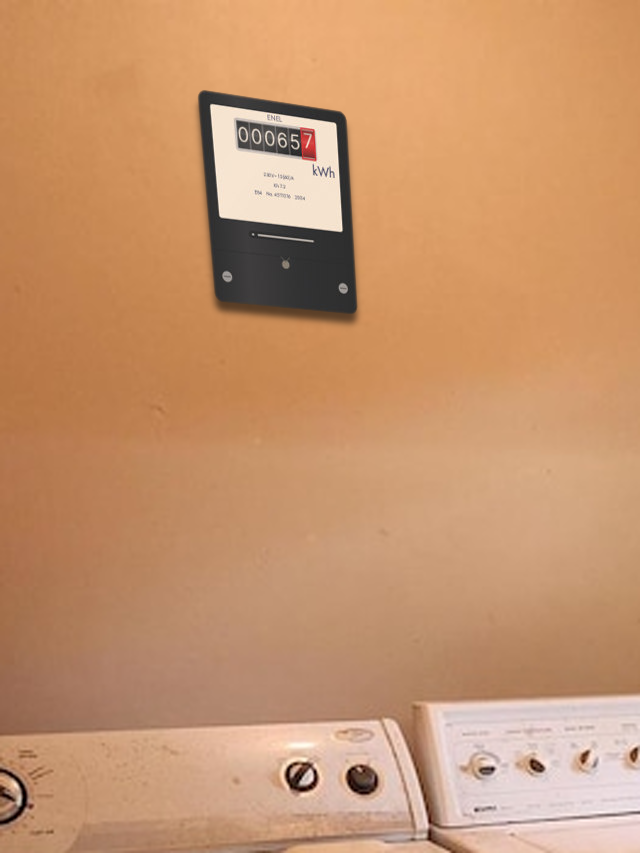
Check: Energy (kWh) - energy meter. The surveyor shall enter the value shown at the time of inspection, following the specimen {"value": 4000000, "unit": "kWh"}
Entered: {"value": 65.7, "unit": "kWh"}
